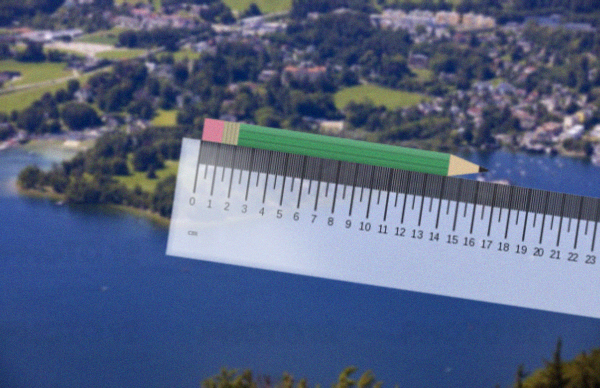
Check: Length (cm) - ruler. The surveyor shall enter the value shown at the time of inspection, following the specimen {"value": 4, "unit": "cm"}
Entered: {"value": 16.5, "unit": "cm"}
